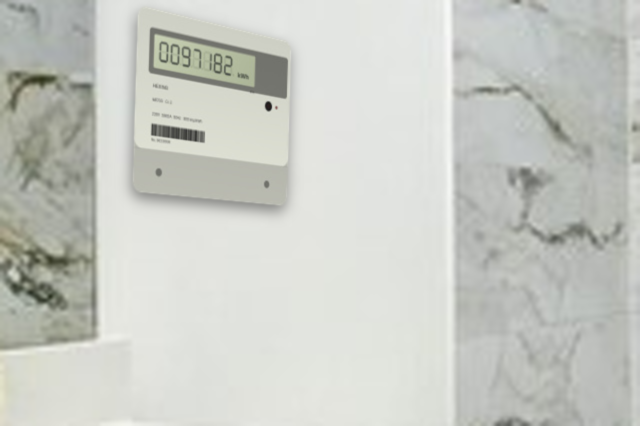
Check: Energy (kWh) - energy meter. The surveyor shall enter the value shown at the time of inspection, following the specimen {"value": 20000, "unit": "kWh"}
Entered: {"value": 97182, "unit": "kWh"}
